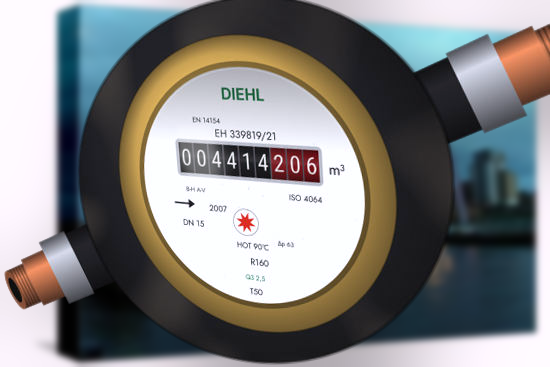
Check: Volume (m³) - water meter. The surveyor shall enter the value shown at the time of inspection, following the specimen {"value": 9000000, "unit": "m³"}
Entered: {"value": 4414.206, "unit": "m³"}
